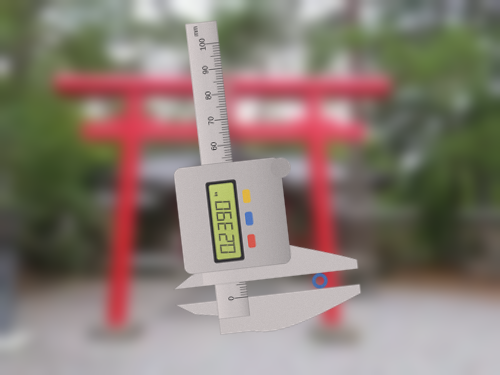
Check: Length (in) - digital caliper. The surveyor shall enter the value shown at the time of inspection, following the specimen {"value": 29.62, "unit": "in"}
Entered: {"value": 0.2390, "unit": "in"}
